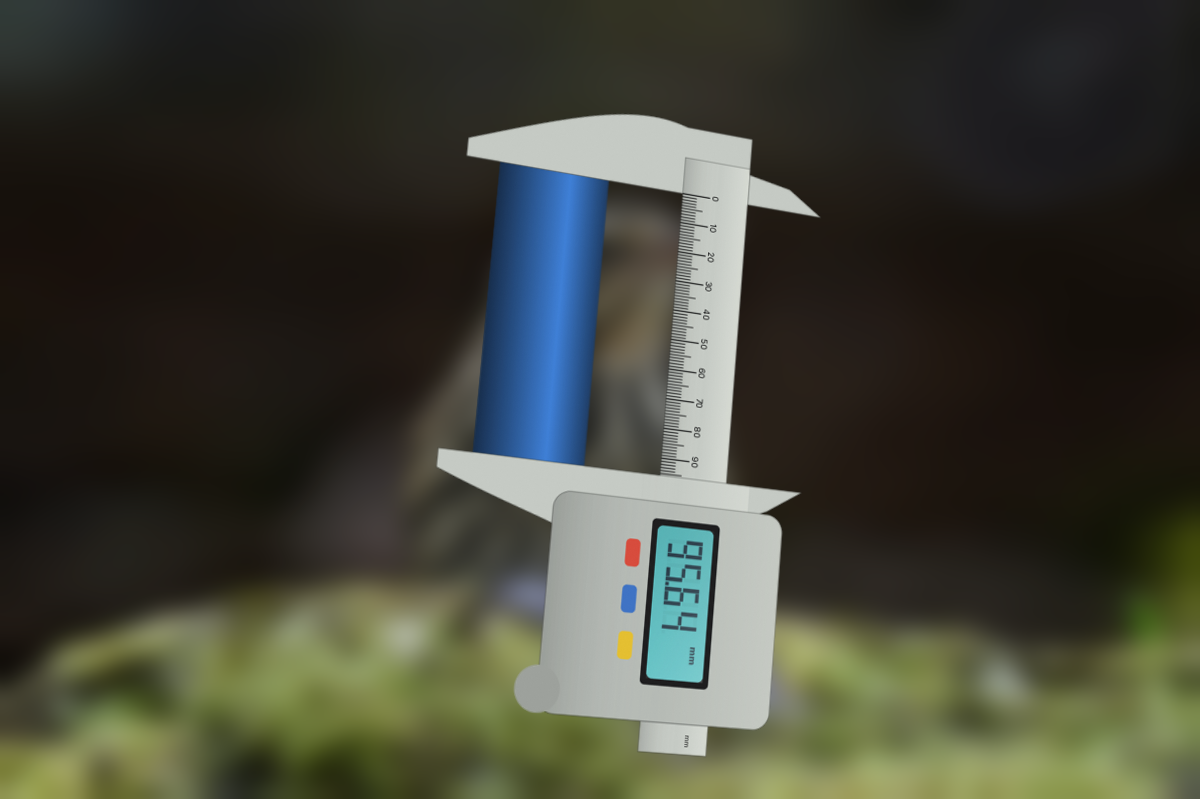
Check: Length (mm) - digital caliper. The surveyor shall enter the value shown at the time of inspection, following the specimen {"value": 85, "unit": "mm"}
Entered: {"value": 95.64, "unit": "mm"}
